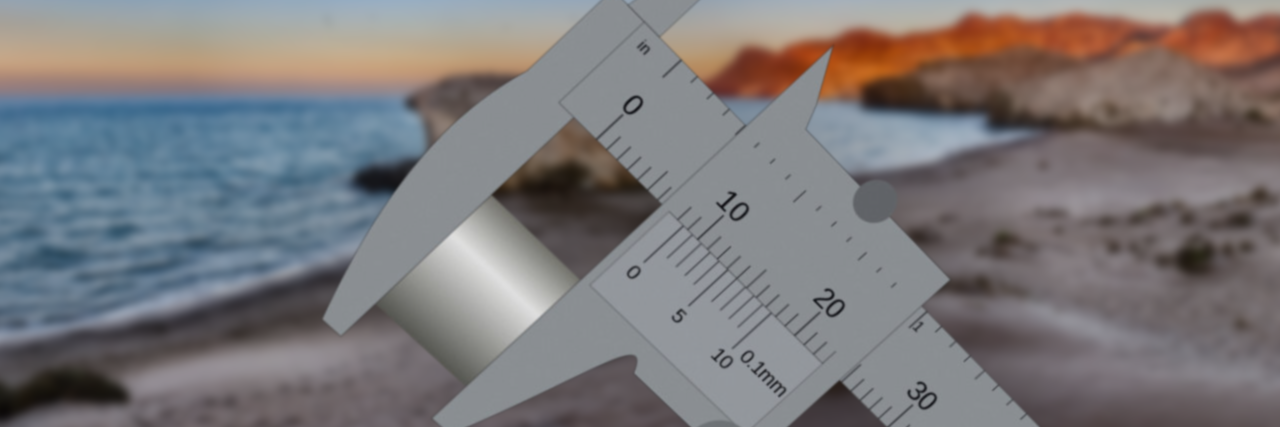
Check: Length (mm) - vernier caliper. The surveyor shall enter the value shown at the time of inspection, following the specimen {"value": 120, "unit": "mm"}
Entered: {"value": 8.6, "unit": "mm"}
